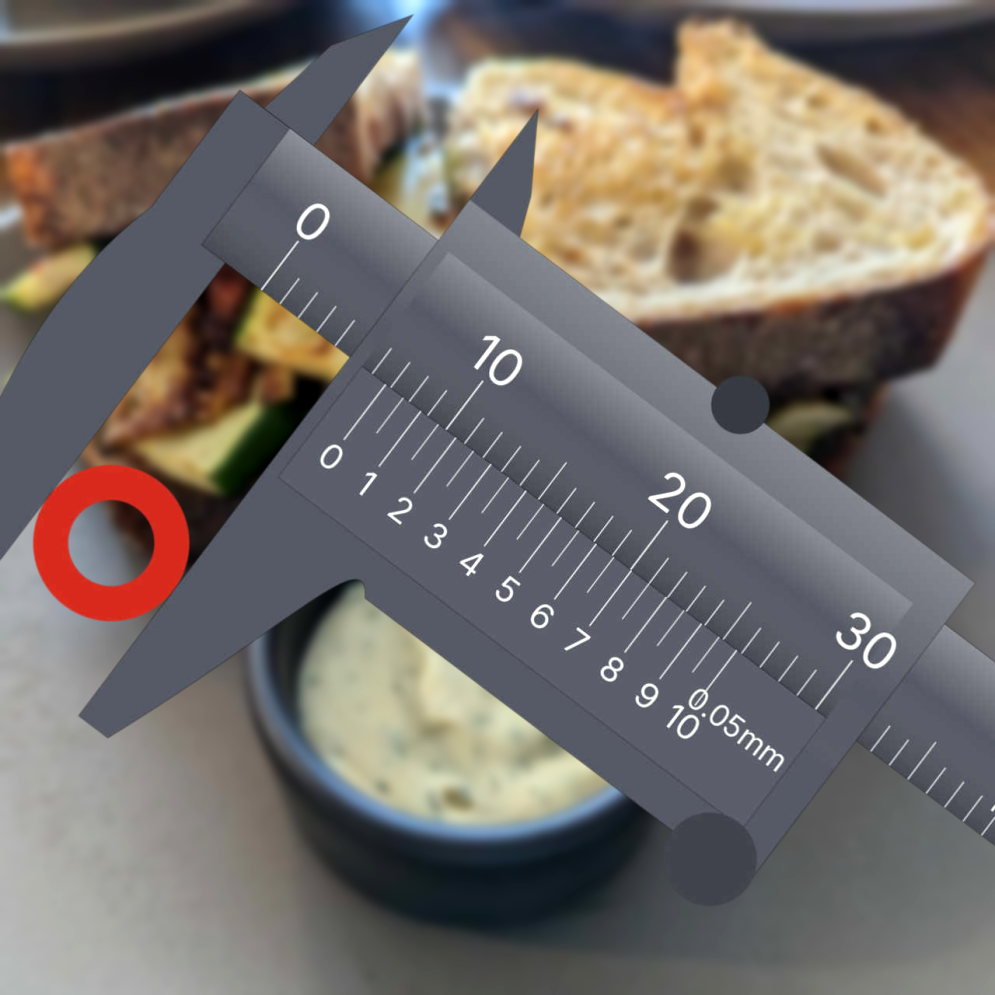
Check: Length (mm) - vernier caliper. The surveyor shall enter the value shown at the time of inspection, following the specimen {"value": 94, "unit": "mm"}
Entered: {"value": 6.75, "unit": "mm"}
